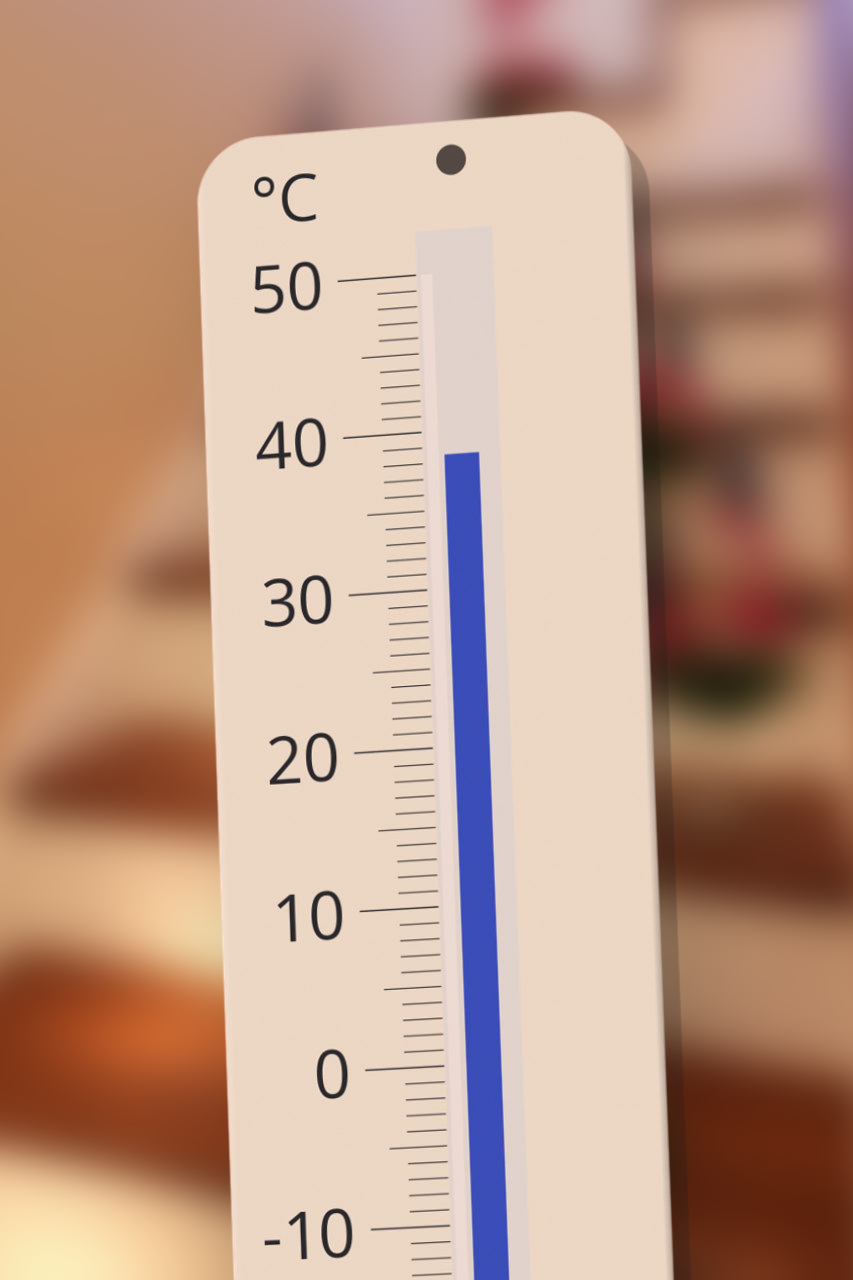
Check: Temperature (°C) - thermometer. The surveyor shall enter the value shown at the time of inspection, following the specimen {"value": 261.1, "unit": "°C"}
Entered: {"value": 38.5, "unit": "°C"}
